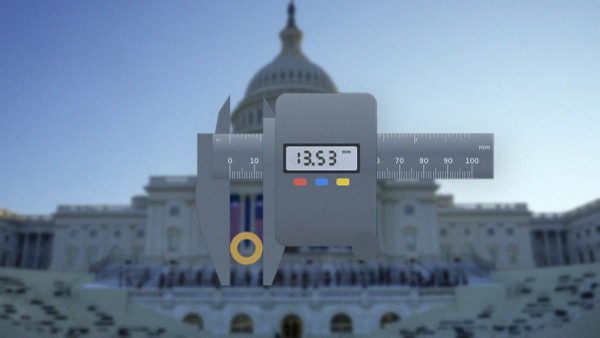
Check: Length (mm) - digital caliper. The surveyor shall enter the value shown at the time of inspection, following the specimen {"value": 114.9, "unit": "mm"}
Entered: {"value": 13.53, "unit": "mm"}
